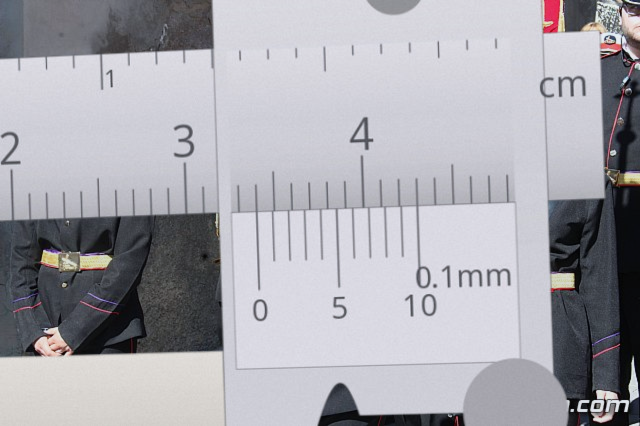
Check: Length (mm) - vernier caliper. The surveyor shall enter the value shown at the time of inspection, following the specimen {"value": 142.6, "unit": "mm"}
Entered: {"value": 34.0, "unit": "mm"}
